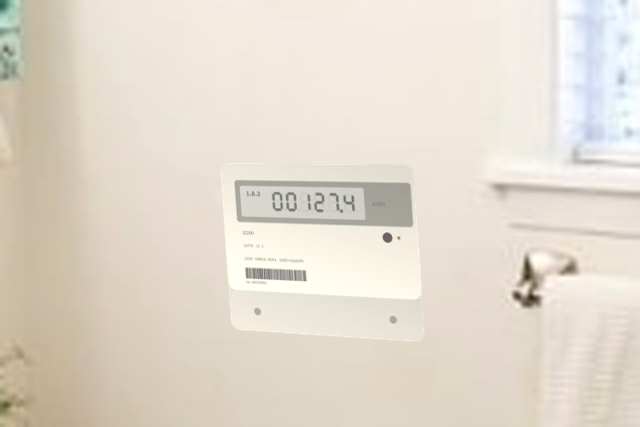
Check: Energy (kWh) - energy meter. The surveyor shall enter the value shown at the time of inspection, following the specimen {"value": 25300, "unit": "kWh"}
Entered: {"value": 127.4, "unit": "kWh"}
